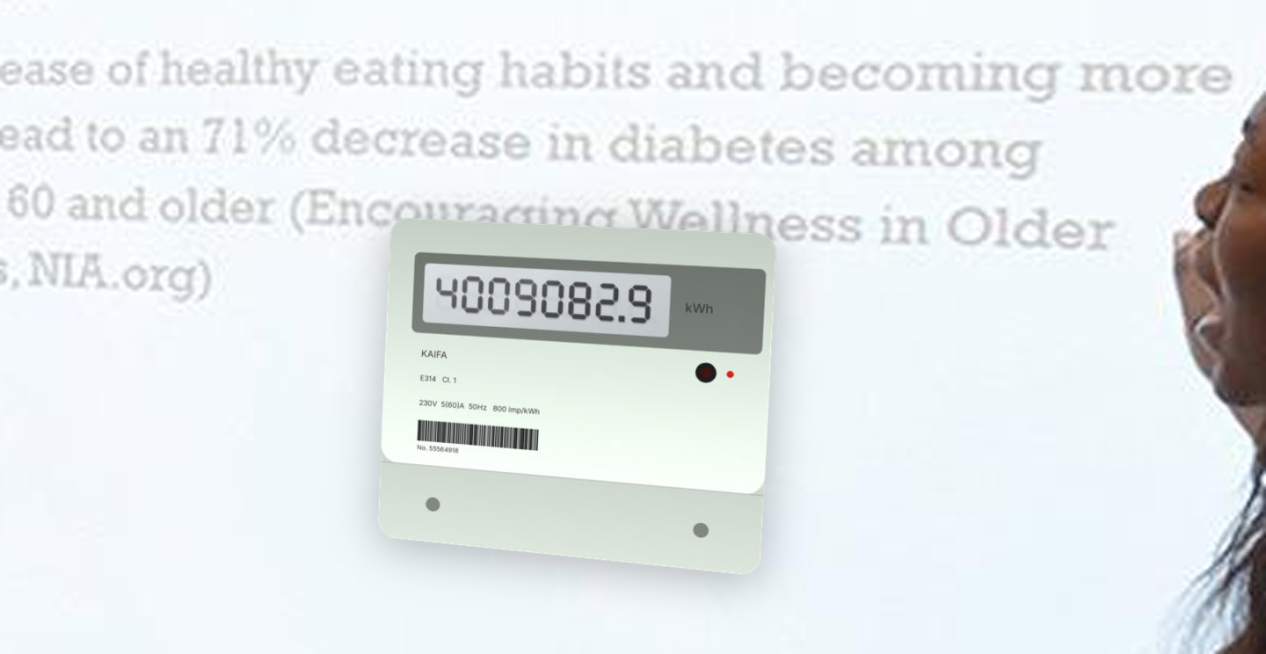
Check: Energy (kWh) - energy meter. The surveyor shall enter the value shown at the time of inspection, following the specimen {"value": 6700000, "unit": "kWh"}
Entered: {"value": 4009082.9, "unit": "kWh"}
